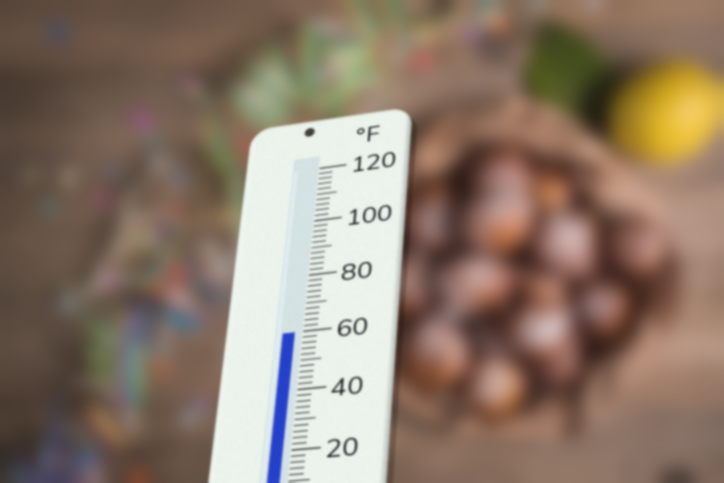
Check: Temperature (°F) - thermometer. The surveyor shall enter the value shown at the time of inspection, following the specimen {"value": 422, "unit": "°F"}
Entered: {"value": 60, "unit": "°F"}
